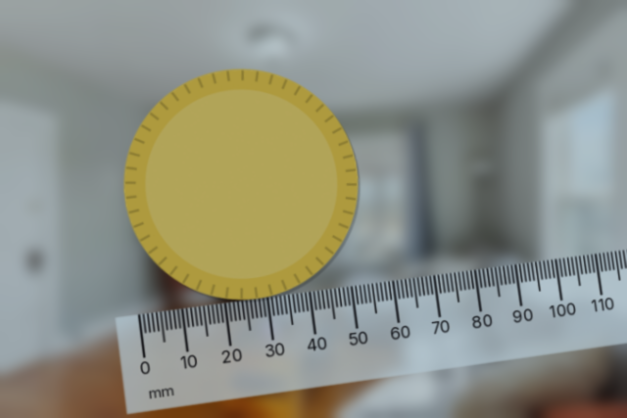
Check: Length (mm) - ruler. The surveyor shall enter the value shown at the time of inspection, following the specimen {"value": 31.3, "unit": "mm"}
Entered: {"value": 55, "unit": "mm"}
